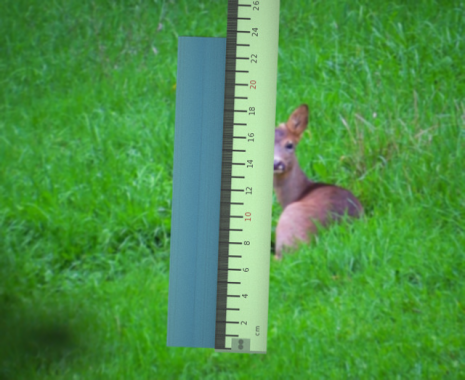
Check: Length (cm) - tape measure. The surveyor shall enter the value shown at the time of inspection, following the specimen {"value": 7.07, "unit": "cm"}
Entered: {"value": 23.5, "unit": "cm"}
